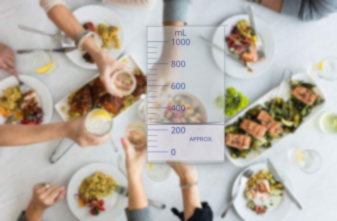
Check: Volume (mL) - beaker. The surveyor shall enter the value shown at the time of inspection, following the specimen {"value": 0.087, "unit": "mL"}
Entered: {"value": 250, "unit": "mL"}
